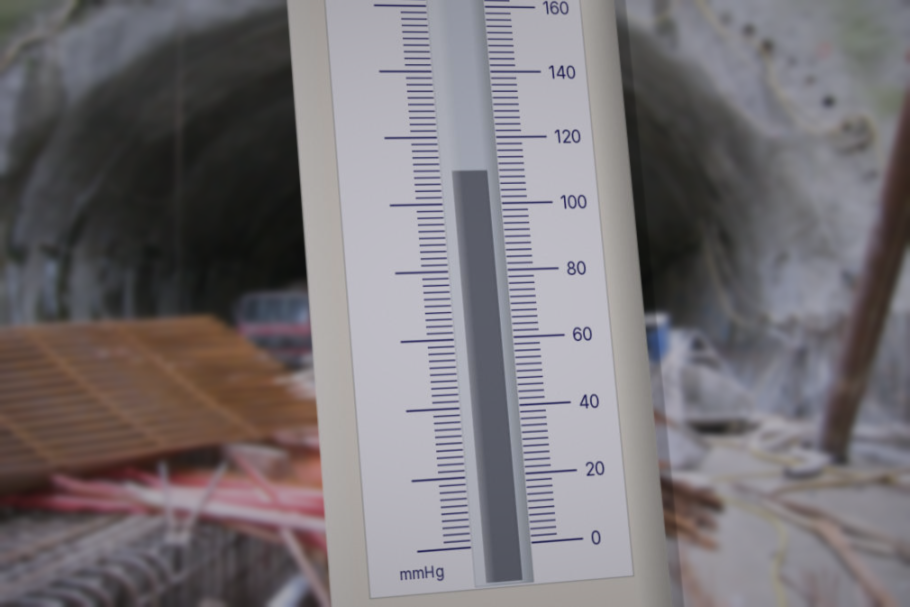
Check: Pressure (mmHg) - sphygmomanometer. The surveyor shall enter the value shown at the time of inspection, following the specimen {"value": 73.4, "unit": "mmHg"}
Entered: {"value": 110, "unit": "mmHg"}
